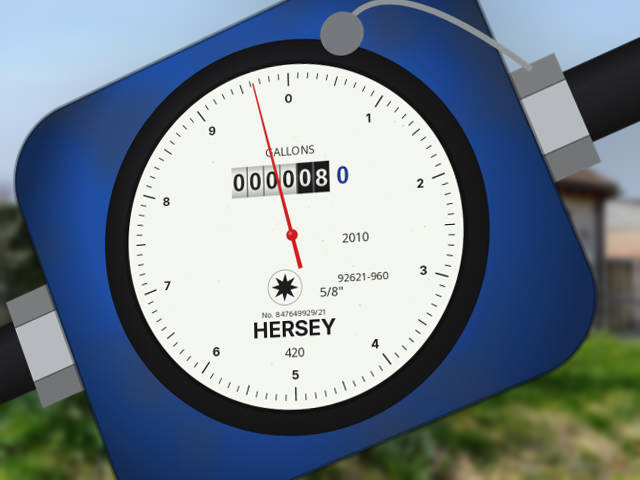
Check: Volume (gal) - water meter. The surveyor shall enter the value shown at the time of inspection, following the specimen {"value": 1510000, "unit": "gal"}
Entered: {"value": 79.6, "unit": "gal"}
